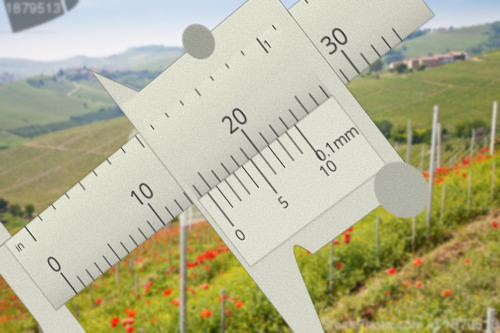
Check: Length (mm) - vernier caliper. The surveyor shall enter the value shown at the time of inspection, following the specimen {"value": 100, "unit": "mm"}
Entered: {"value": 14.6, "unit": "mm"}
